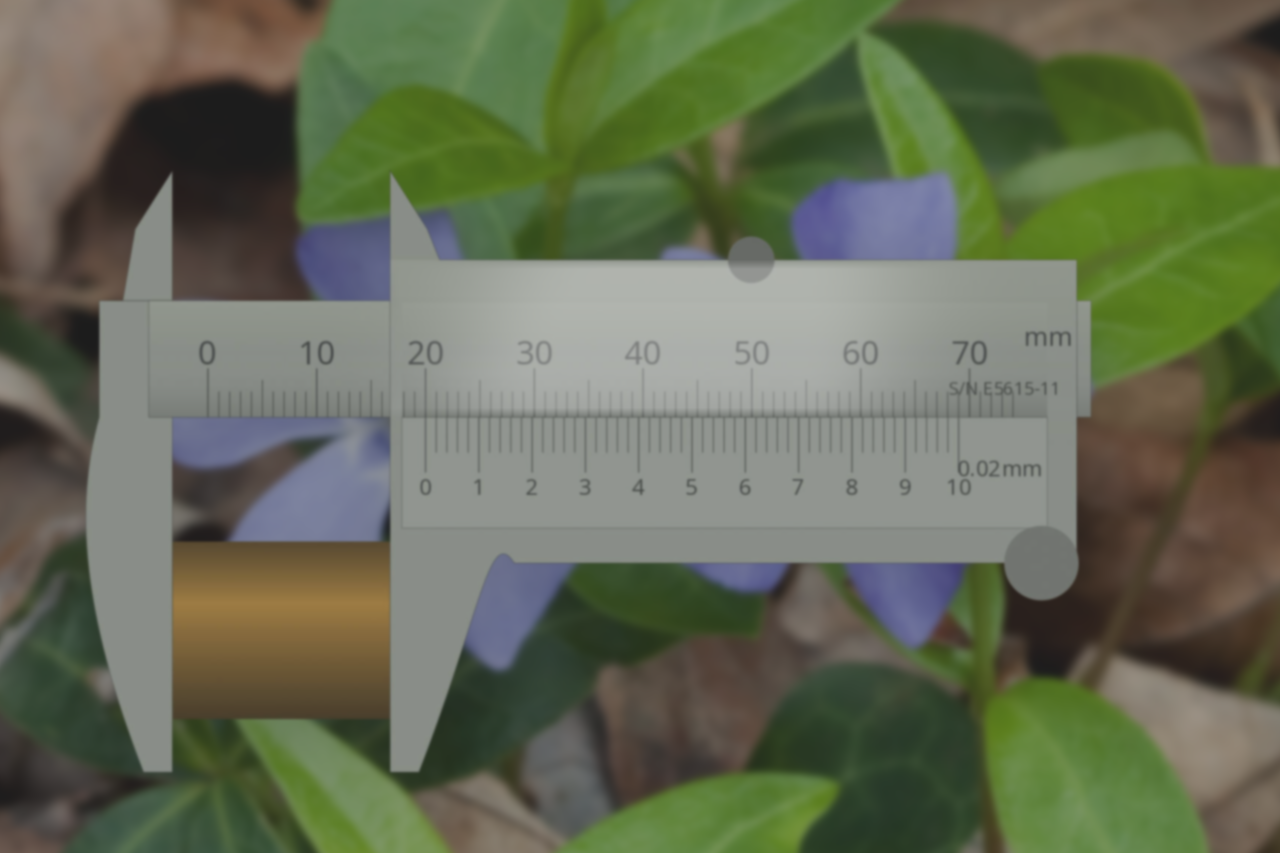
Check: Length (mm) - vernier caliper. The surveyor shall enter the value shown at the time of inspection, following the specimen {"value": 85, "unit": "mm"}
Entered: {"value": 20.0, "unit": "mm"}
